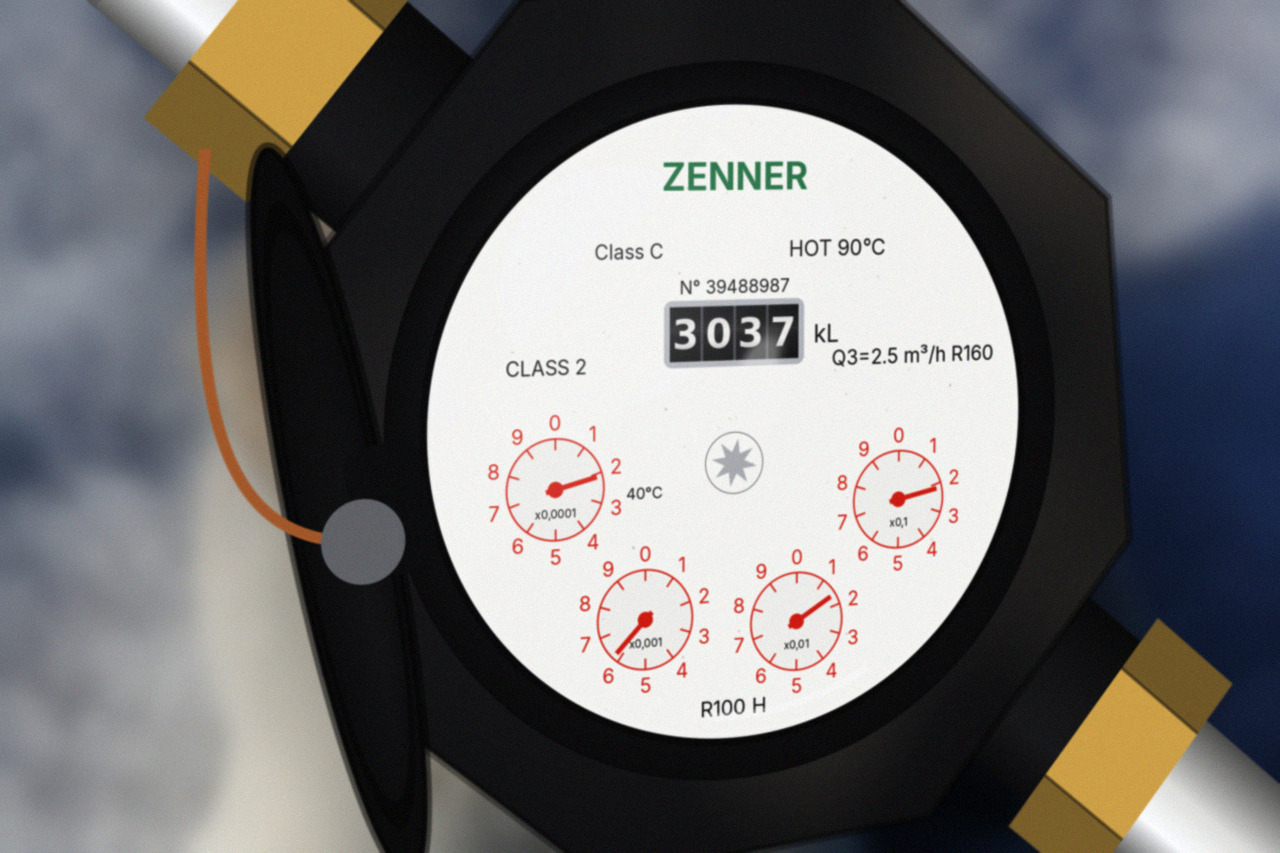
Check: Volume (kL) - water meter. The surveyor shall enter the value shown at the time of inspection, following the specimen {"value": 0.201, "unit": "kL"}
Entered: {"value": 3037.2162, "unit": "kL"}
